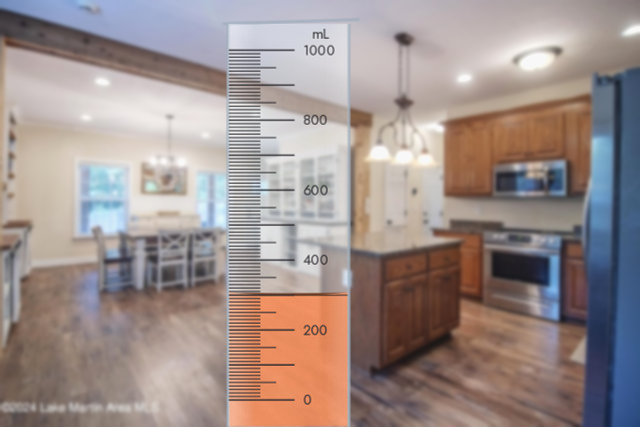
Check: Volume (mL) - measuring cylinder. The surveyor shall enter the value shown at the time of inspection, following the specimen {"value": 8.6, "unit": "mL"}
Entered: {"value": 300, "unit": "mL"}
